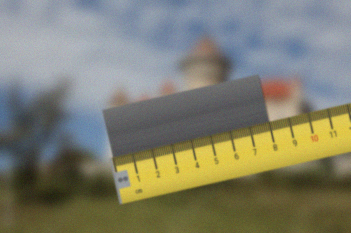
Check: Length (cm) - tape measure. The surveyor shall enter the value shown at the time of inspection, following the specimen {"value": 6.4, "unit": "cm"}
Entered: {"value": 8, "unit": "cm"}
